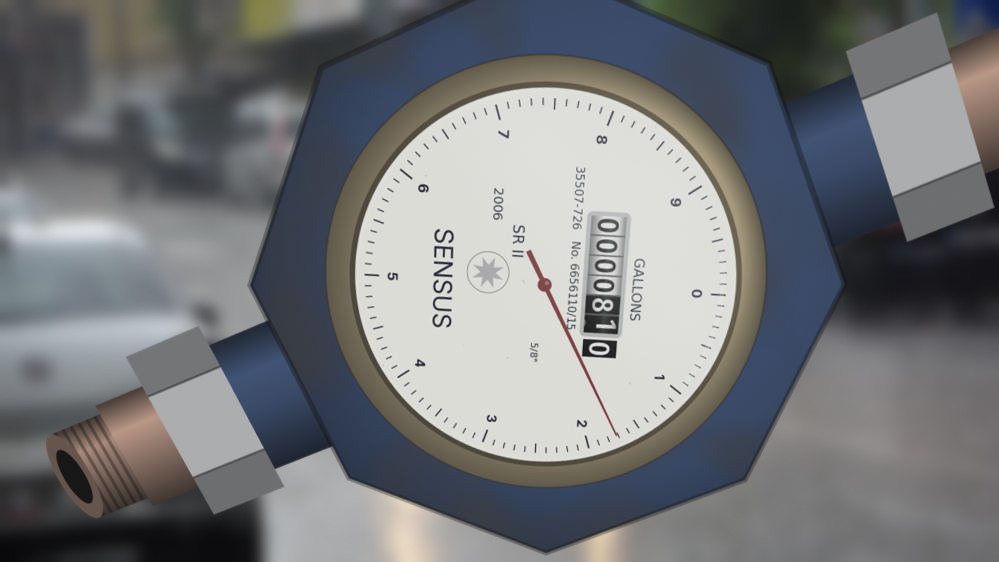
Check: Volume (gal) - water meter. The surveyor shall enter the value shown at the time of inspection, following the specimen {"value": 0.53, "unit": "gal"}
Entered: {"value": 811.7, "unit": "gal"}
